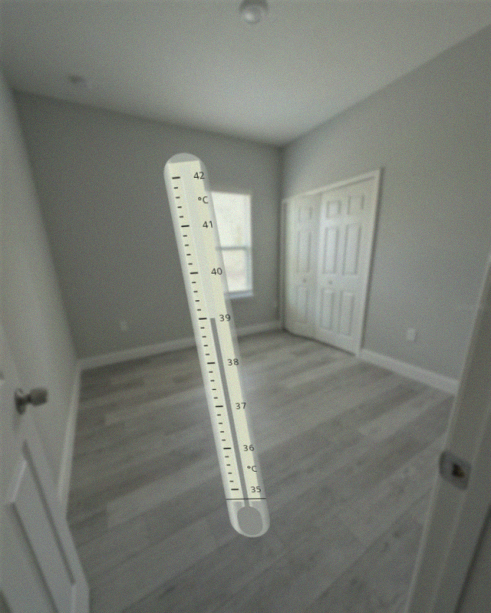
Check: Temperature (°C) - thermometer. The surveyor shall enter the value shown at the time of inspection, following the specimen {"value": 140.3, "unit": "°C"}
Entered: {"value": 39, "unit": "°C"}
